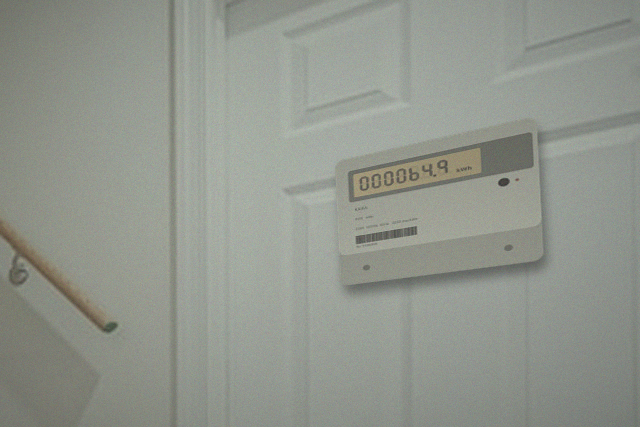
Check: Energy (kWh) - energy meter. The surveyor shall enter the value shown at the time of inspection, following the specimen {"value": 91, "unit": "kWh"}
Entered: {"value": 64.9, "unit": "kWh"}
